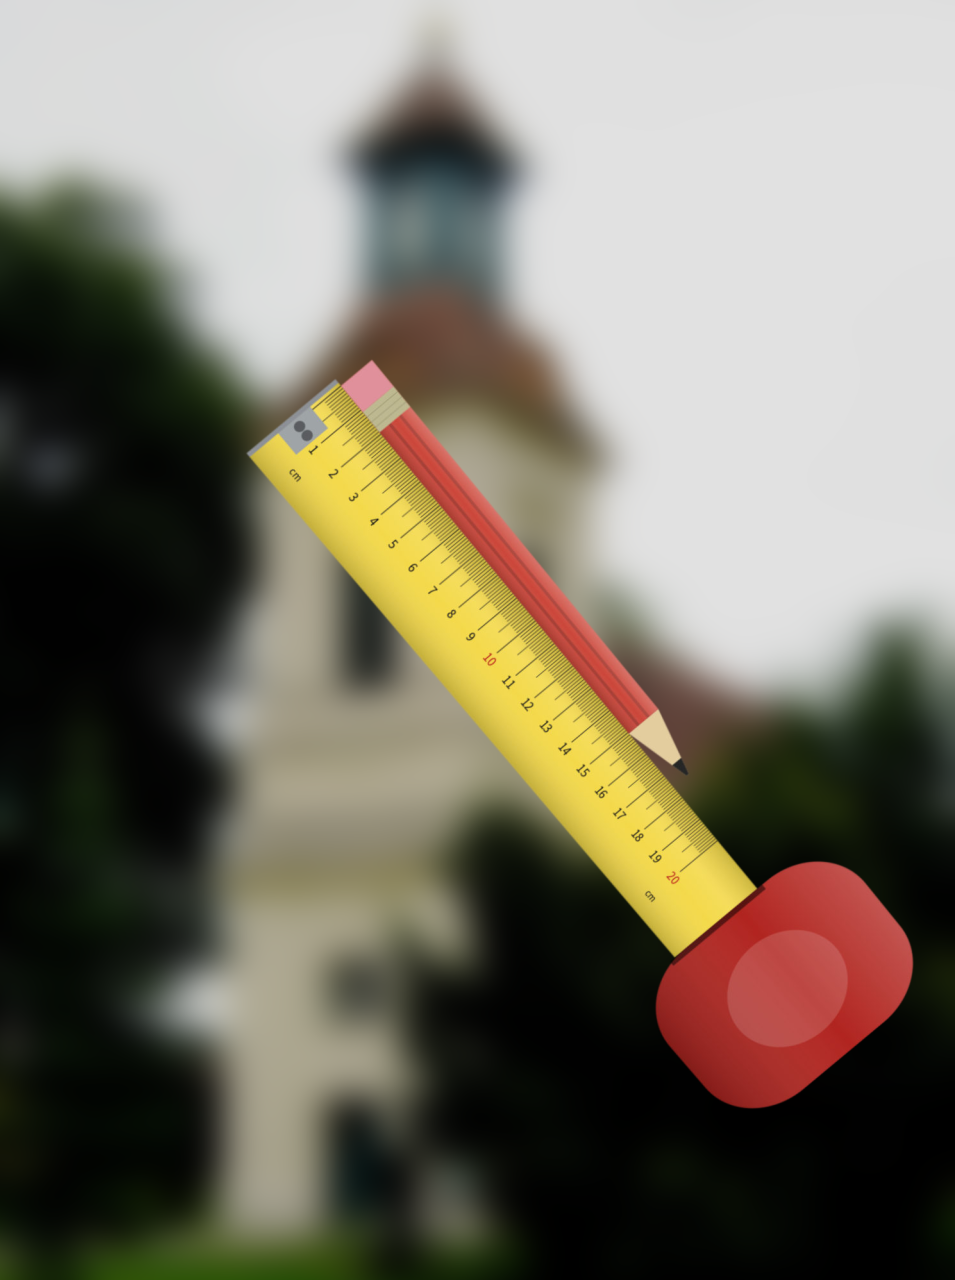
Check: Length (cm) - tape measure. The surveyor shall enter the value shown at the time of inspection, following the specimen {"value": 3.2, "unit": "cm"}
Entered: {"value": 17.5, "unit": "cm"}
